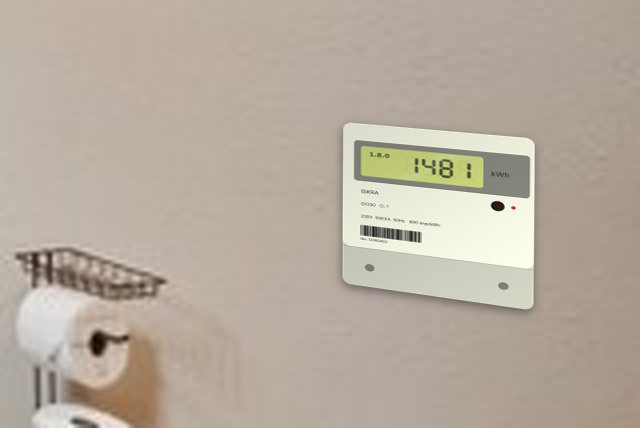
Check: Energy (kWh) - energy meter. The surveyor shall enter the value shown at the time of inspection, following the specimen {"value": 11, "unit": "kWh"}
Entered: {"value": 1481, "unit": "kWh"}
